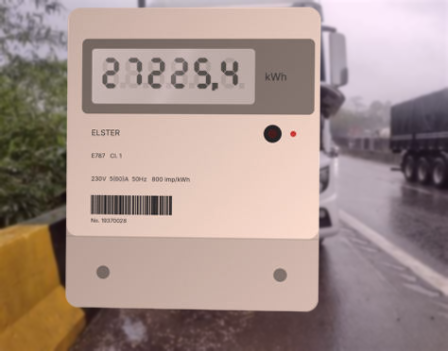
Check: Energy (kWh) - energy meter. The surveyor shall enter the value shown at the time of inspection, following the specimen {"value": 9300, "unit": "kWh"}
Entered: {"value": 27225.4, "unit": "kWh"}
